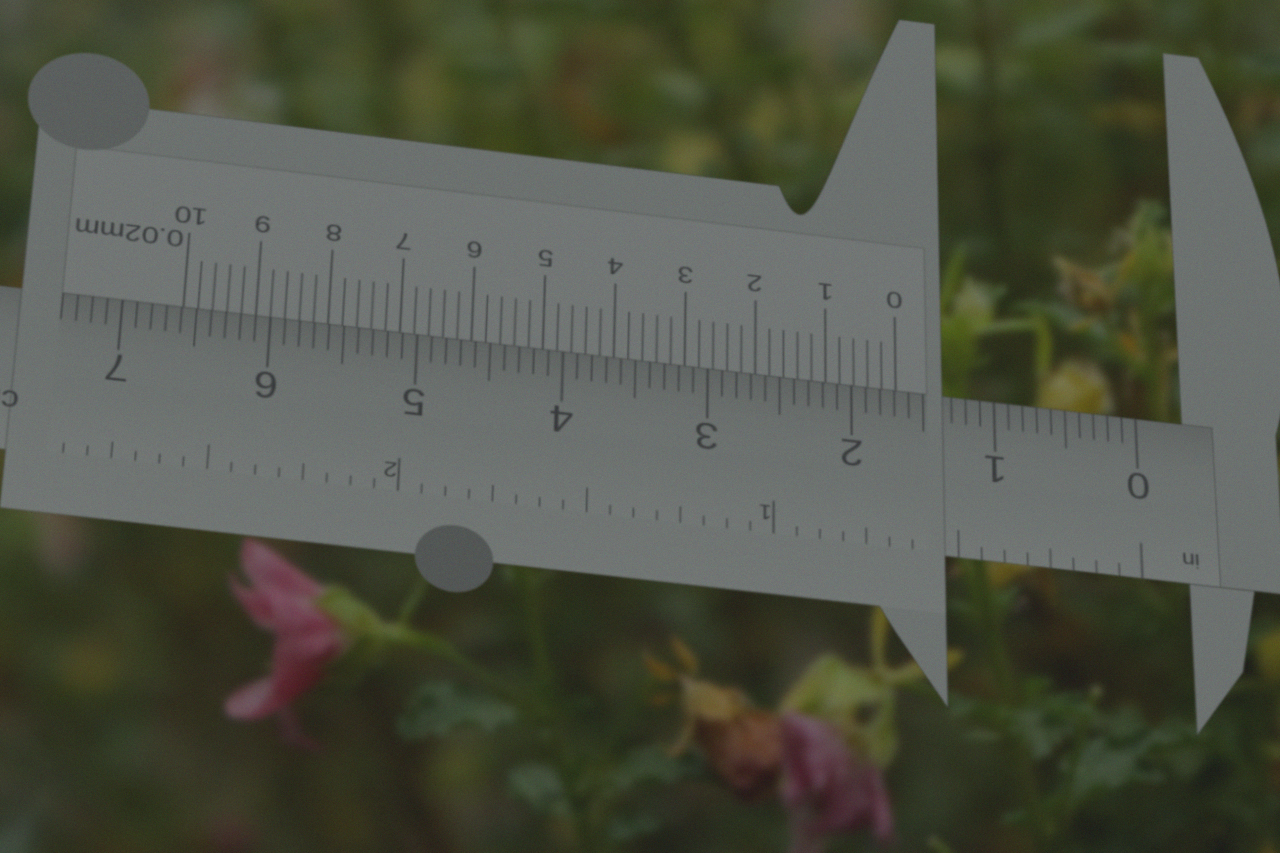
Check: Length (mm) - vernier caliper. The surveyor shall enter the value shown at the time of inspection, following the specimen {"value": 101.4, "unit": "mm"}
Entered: {"value": 16.9, "unit": "mm"}
